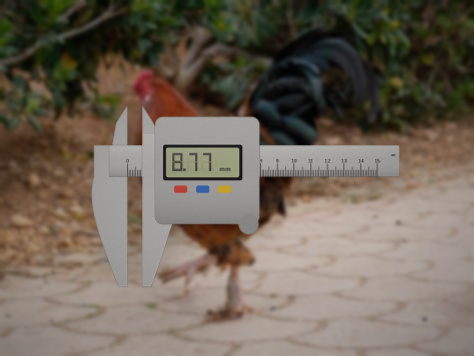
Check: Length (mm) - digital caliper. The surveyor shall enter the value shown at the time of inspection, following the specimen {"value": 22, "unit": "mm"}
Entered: {"value": 8.77, "unit": "mm"}
